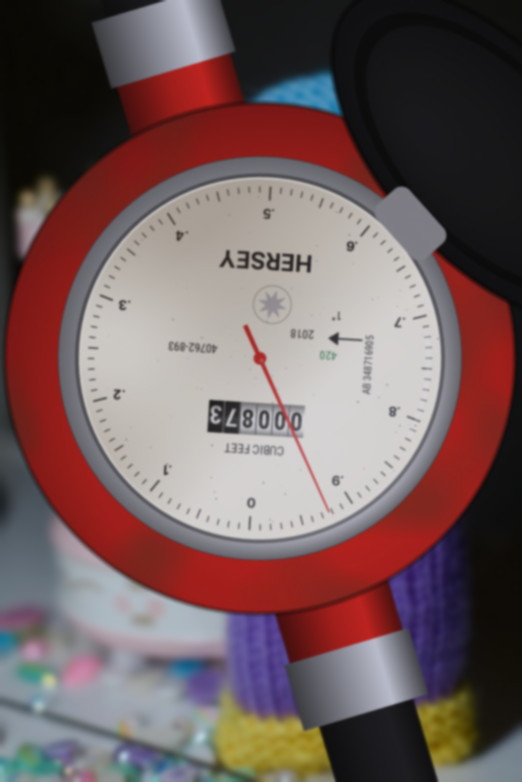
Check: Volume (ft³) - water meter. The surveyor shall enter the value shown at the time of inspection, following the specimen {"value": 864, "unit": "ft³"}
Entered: {"value": 872.92, "unit": "ft³"}
